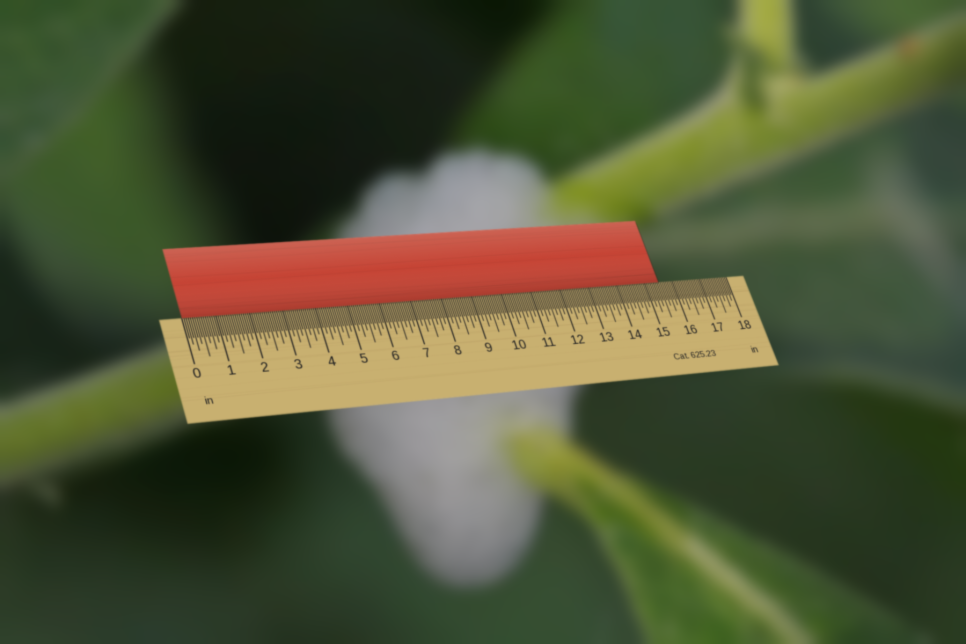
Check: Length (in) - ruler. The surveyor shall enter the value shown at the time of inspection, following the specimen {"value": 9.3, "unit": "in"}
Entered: {"value": 15.5, "unit": "in"}
